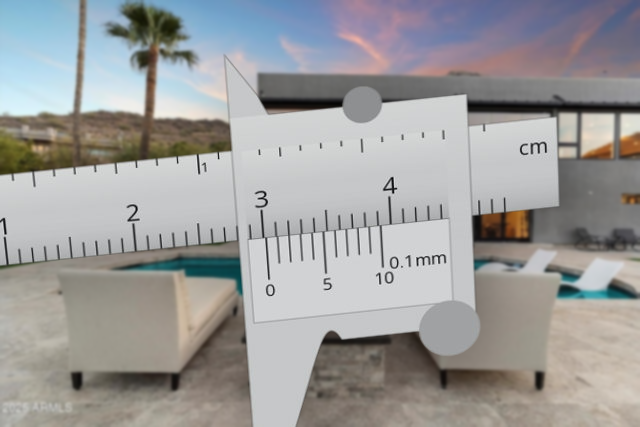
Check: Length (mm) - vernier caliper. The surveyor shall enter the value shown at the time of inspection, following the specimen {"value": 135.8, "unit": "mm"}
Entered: {"value": 30.2, "unit": "mm"}
